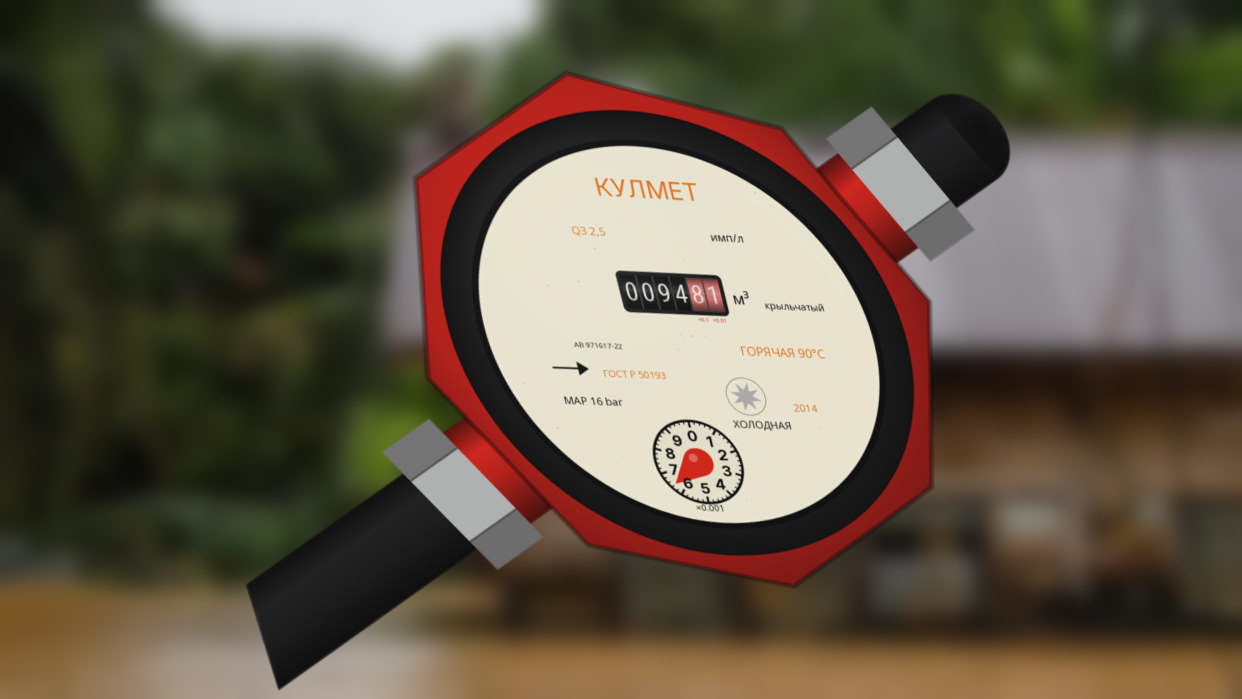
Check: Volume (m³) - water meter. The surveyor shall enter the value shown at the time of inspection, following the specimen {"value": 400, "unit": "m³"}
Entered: {"value": 94.816, "unit": "m³"}
